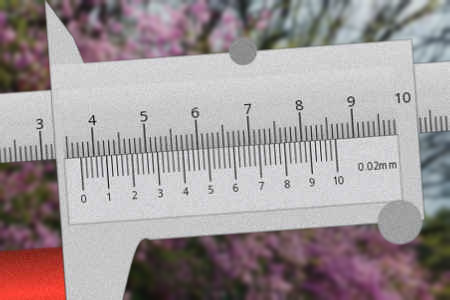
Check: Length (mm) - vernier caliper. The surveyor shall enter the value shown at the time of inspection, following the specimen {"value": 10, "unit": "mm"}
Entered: {"value": 37.5, "unit": "mm"}
